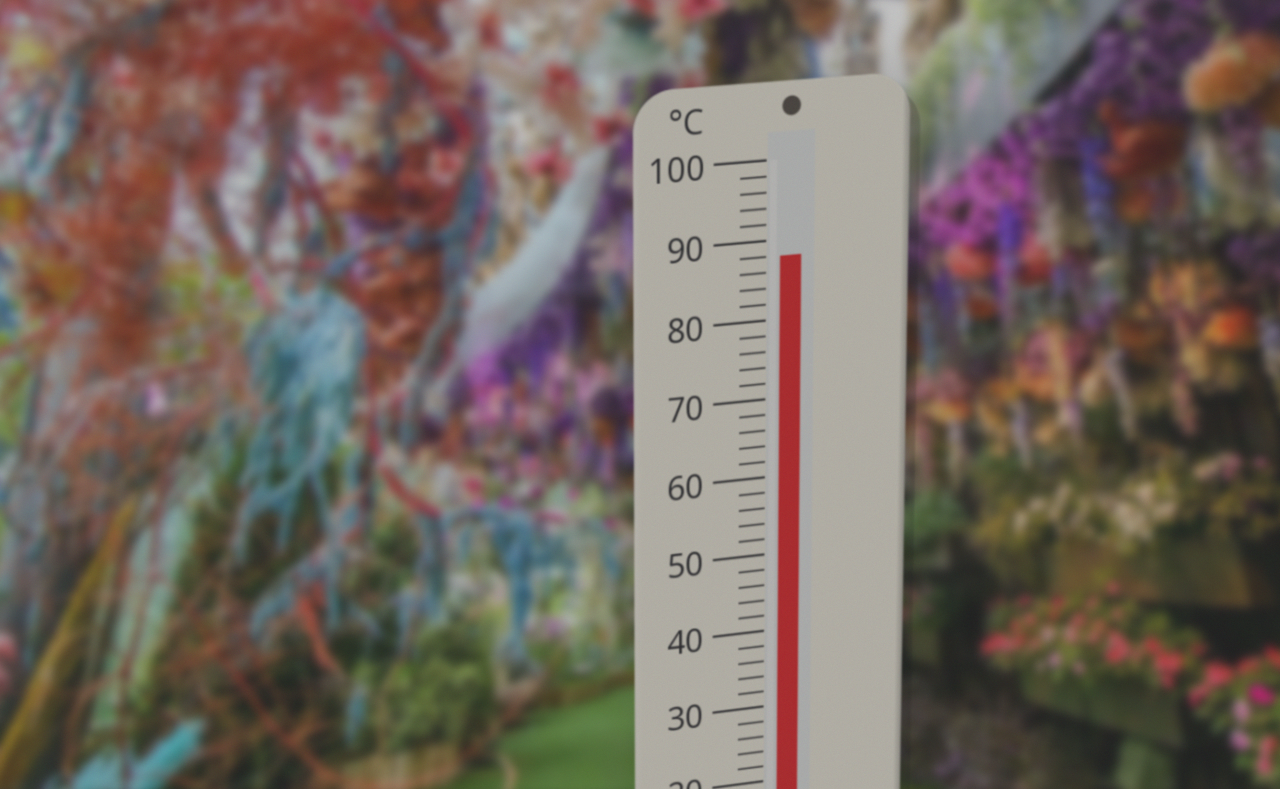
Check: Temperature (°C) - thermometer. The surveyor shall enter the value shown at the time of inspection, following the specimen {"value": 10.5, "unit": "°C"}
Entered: {"value": 88, "unit": "°C"}
